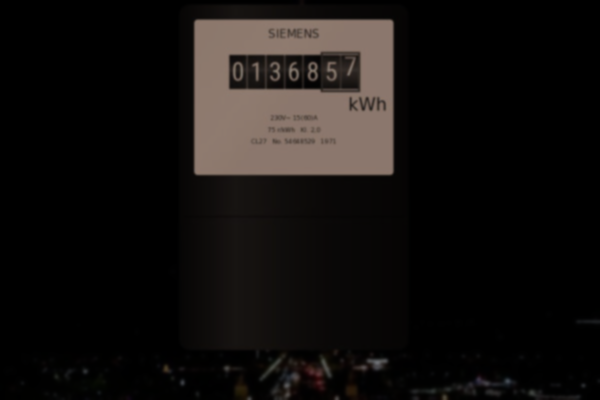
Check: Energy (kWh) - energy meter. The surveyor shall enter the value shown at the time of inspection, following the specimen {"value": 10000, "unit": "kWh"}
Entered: {"value": 1368.57, "unit": "kWh"}
